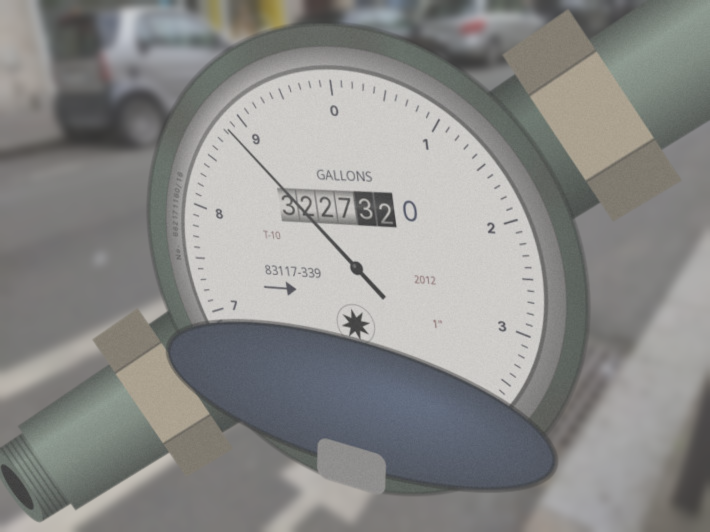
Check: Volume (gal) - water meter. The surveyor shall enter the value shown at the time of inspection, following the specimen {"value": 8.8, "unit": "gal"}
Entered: {"value": 3227318.8, "unit": "gal"}
